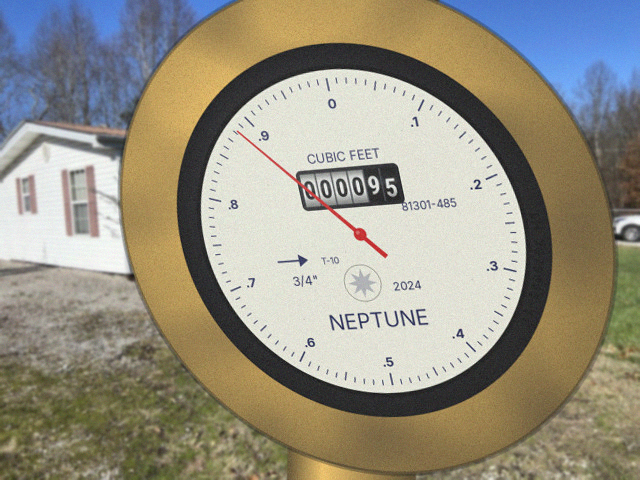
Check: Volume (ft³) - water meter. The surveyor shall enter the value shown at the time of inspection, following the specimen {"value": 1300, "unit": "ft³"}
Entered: {"value": 94.88, "unit": "ft³"}
